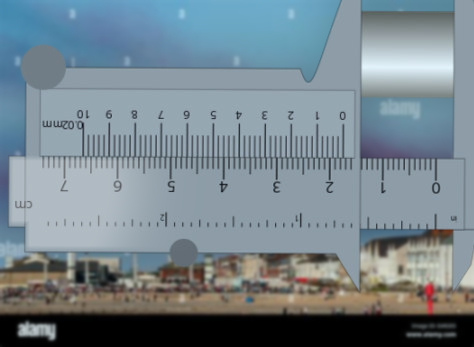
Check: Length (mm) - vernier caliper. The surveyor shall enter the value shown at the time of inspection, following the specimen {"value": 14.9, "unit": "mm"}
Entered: {"value": 17.5, "unit": "mm"}
